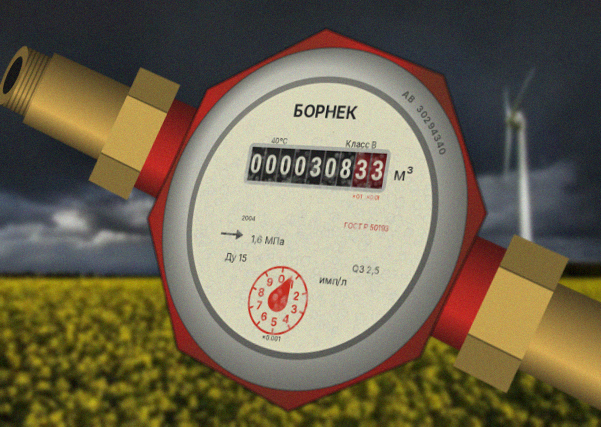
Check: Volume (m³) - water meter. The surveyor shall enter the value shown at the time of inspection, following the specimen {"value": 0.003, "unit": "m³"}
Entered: {"value": 308.330, "unit": "m³"}
